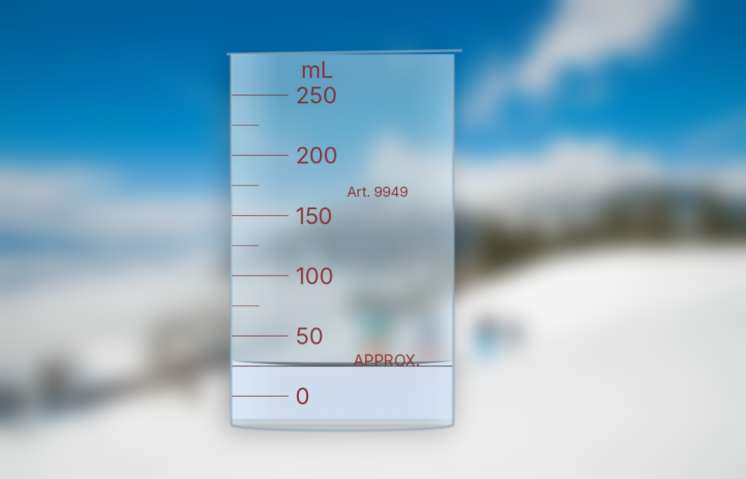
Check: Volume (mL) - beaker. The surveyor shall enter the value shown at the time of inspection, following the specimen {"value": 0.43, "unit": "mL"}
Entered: {"value": 25, "unit": "mL"}
